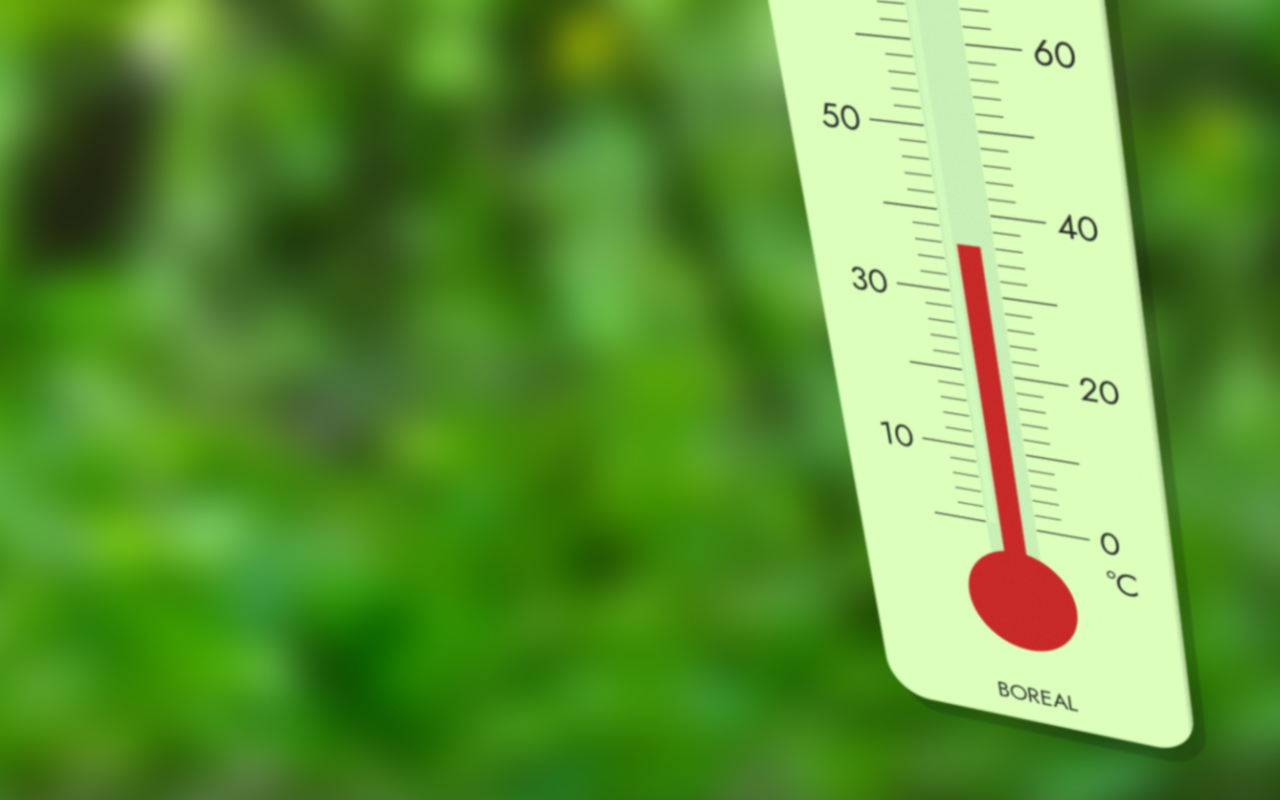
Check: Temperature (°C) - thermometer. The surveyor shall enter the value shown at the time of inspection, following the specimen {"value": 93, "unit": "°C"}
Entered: {"value": 36, "unit": "°C"}
